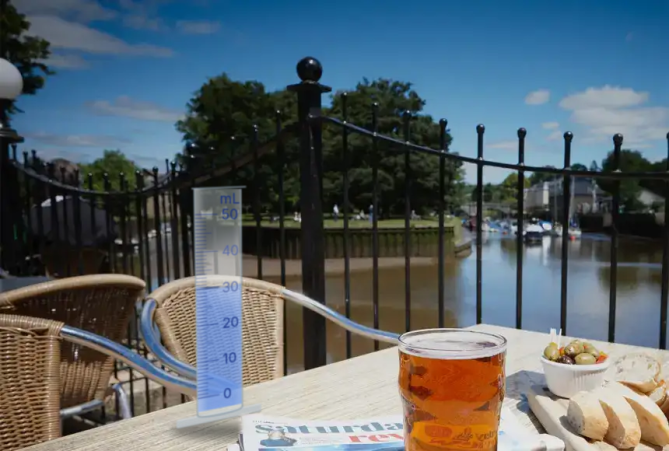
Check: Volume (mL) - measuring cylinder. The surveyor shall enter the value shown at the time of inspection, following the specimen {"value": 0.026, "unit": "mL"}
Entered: {"value": 30, "unit": "mL"}
